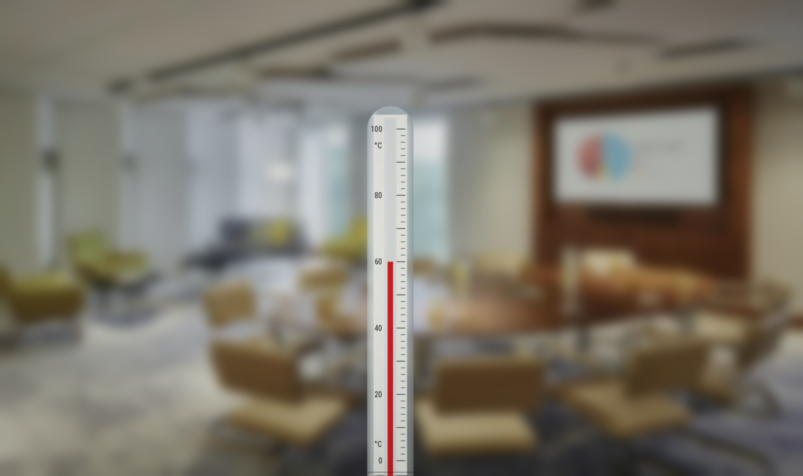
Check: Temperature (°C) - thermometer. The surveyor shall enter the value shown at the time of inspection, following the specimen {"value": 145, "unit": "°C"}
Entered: {"value": 60, "unit": "°C"}
